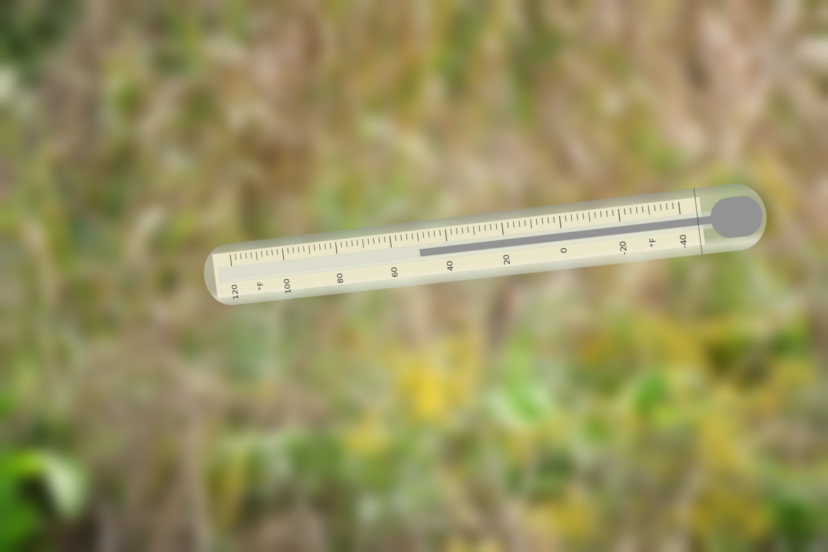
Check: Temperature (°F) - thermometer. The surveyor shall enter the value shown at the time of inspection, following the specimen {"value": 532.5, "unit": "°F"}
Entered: {"value": 50, "unit": "°F"}
